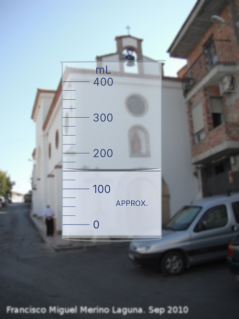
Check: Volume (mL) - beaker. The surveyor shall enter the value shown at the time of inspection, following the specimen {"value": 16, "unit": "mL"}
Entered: {"value": 150, "unit": "mL"}
